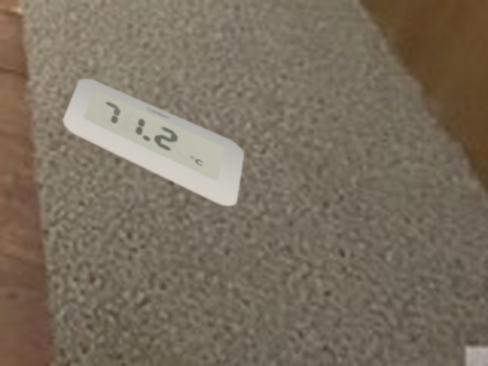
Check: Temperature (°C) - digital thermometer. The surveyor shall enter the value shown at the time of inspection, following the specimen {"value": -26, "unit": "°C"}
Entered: {"value": 71.2, "unit": "°C"}
